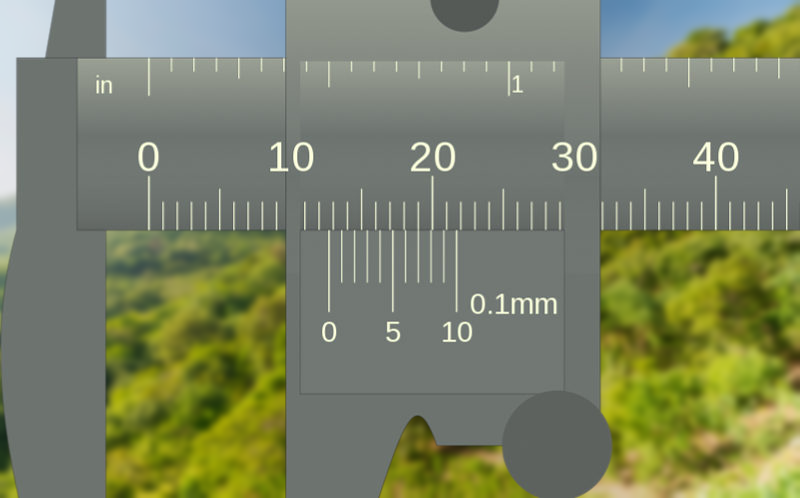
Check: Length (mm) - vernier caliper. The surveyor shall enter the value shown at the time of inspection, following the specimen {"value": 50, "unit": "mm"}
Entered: {"value": 12.7, "unit": "mm"}
